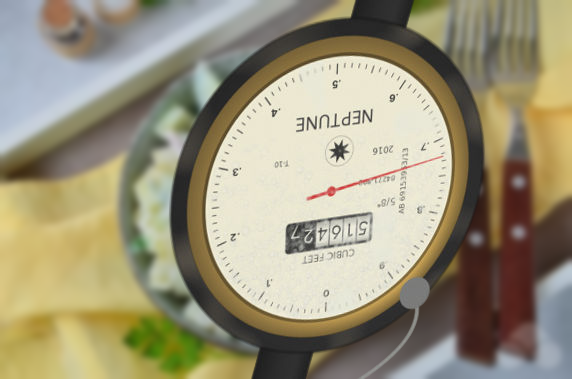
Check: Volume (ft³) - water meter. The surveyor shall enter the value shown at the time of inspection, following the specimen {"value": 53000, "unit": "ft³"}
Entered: {"value": 516426.72, "unit": "ft³"}
